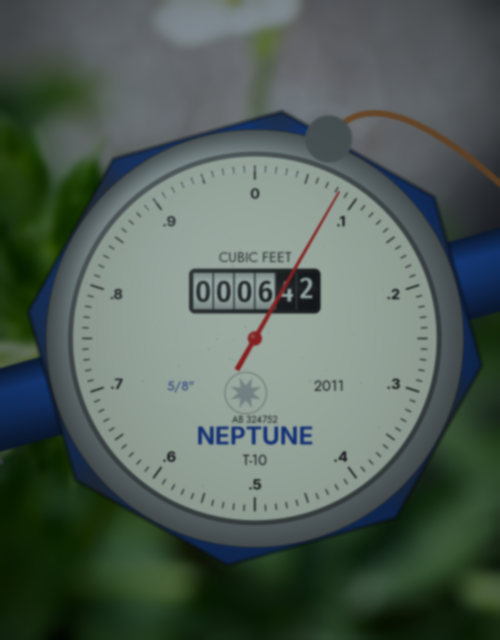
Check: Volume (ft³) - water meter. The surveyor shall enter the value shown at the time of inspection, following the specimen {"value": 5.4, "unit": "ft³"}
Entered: {"value": 642.08, "unit": "ft³"}
